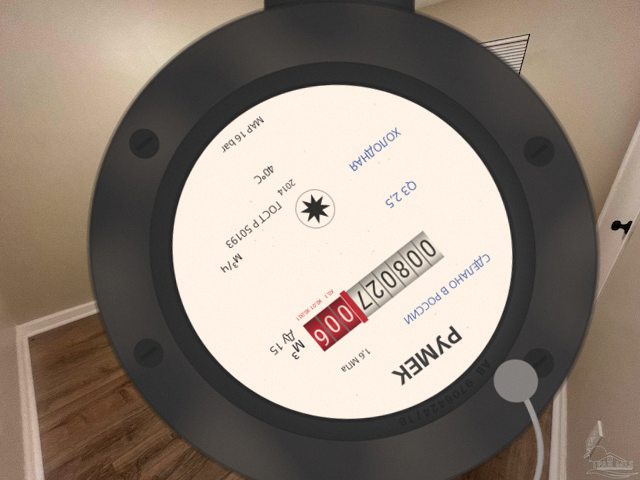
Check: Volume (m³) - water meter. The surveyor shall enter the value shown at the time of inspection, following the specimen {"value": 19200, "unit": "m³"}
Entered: {"value": 8027.006, "unit": "m³"}
